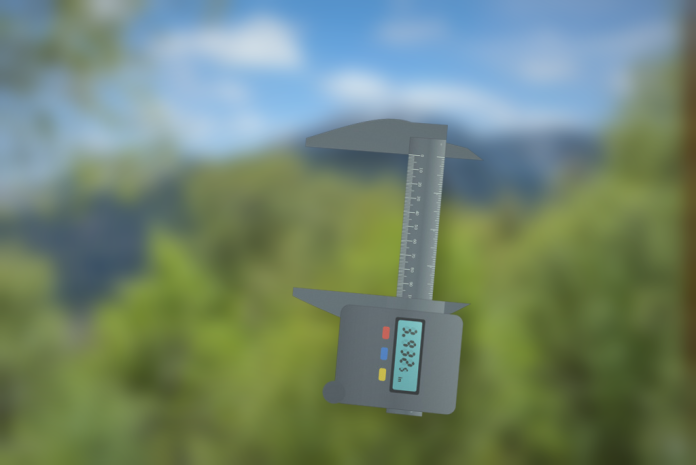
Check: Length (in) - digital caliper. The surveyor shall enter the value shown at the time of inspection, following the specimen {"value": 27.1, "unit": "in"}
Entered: {"value": 3.9325, "unit": "in"}
